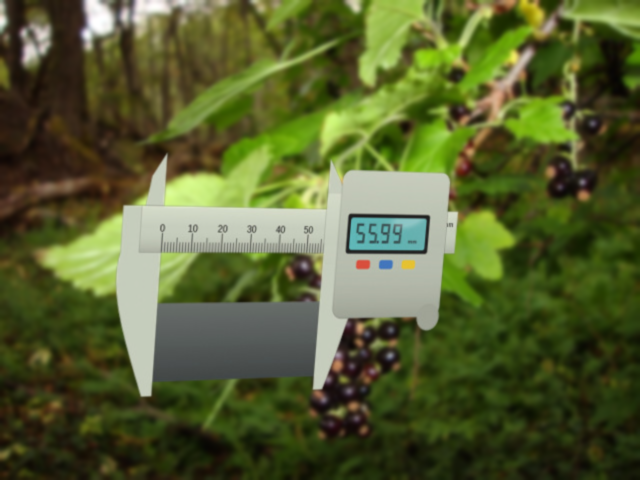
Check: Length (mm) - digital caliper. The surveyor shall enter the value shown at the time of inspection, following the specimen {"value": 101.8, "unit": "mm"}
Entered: {"value": 55.99, "unit": "mm"}
